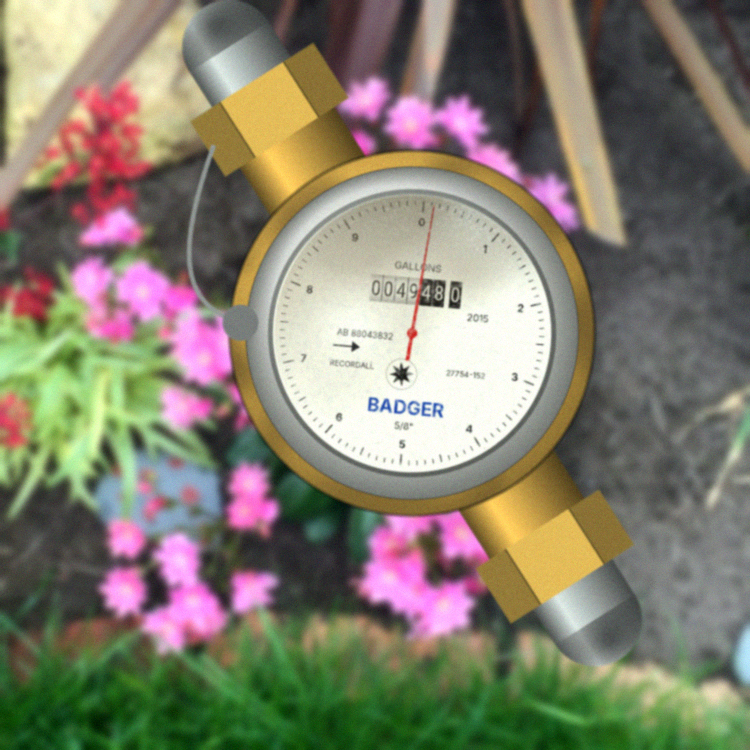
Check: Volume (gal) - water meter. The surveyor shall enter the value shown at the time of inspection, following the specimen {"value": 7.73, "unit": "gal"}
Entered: {"value": 49480.1, "unit": "gal"}
